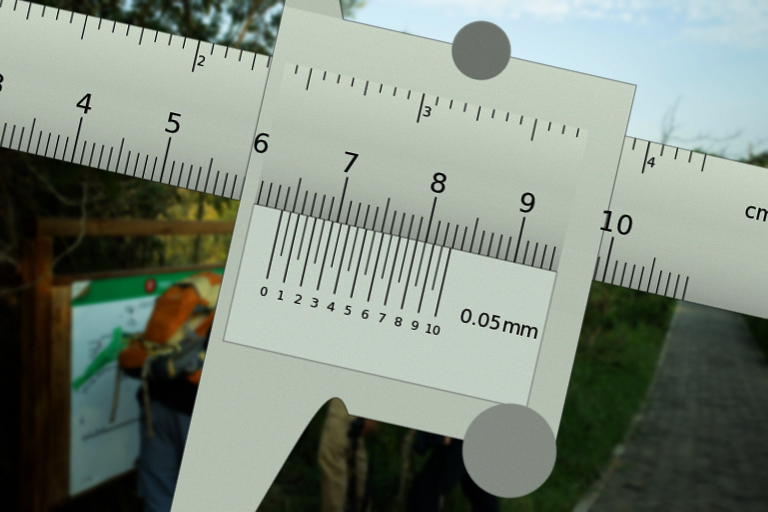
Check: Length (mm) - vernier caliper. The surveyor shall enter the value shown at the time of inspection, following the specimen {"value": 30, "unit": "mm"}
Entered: {"value": 63.8, "unit": "mm"}
